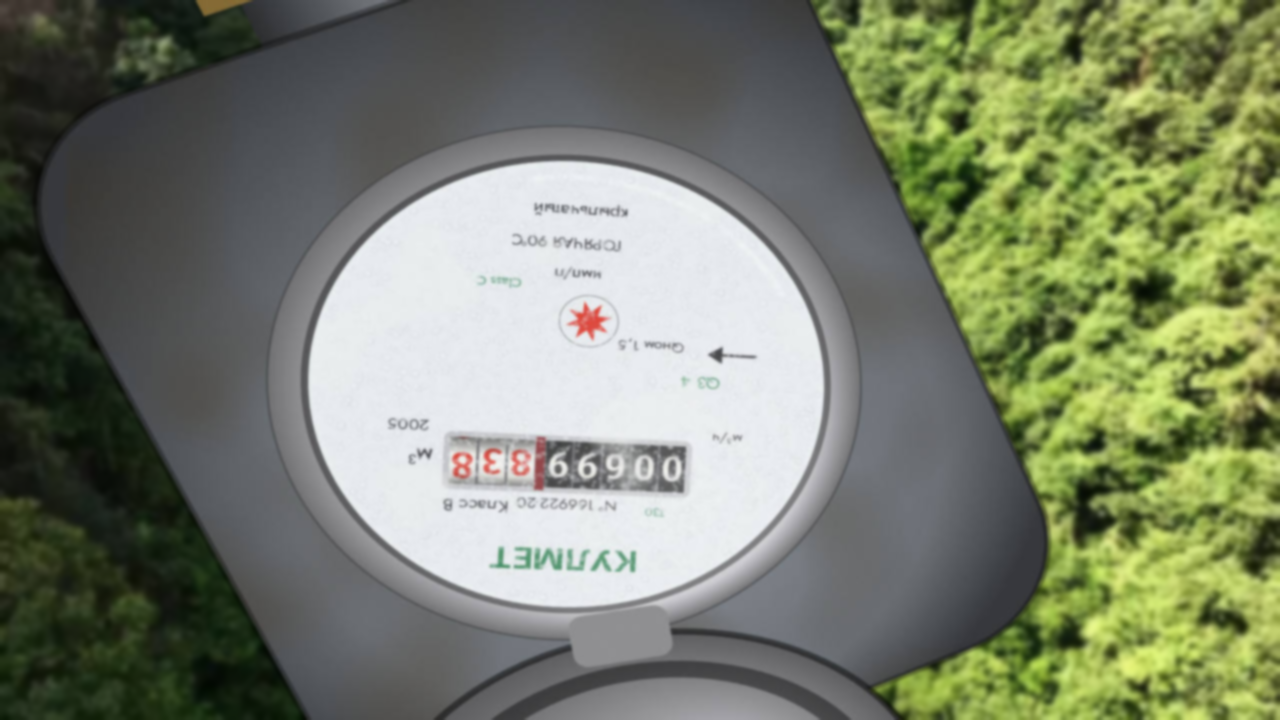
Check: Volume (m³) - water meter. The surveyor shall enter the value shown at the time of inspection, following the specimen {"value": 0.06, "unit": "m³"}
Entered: {"value": 699.838, "unit": "m³"}
